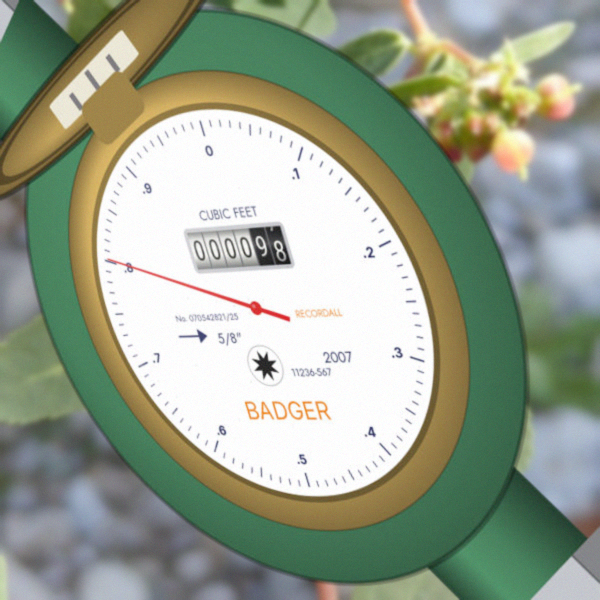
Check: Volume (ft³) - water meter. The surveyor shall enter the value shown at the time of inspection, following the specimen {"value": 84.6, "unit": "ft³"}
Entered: {"value": 97.80, "unit": "ft³"}
